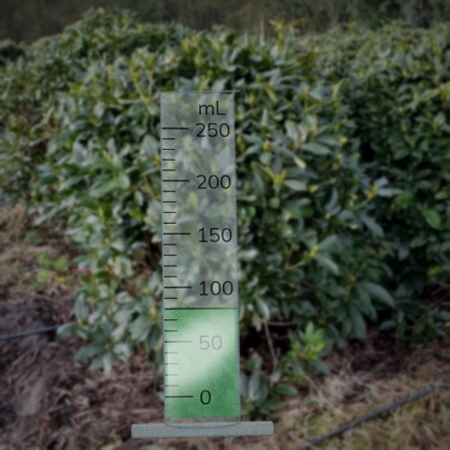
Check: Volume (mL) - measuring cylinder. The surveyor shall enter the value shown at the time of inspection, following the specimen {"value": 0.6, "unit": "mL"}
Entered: {"value": 80, "unit": "mL"}
